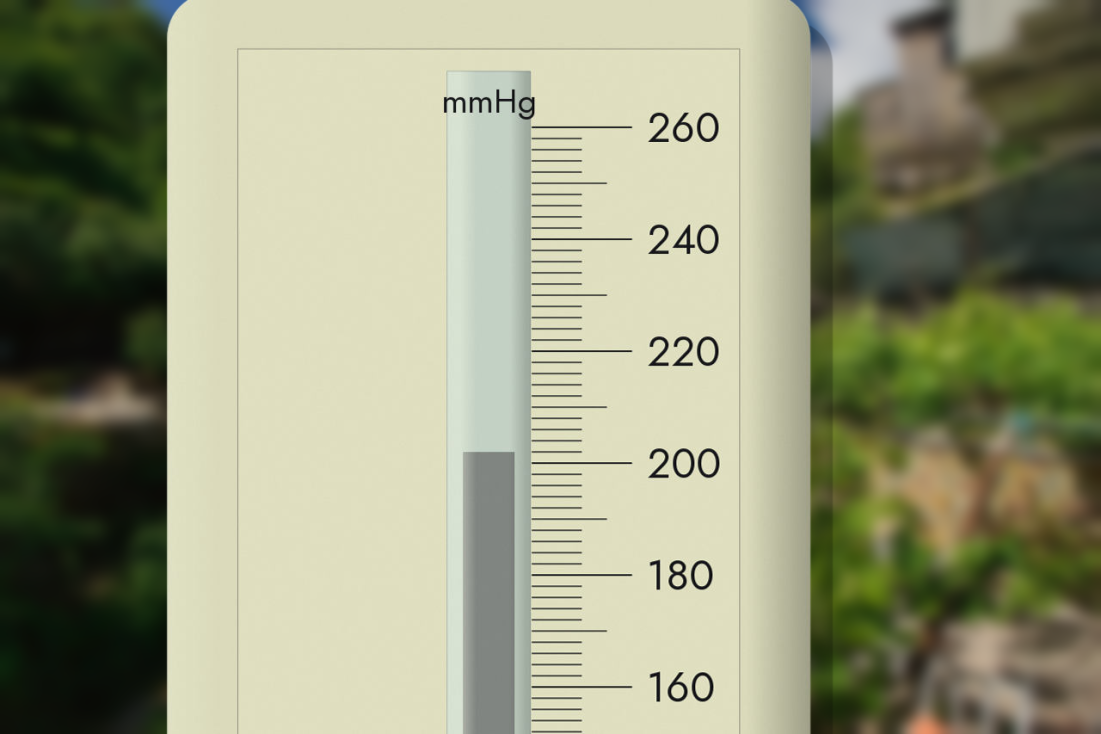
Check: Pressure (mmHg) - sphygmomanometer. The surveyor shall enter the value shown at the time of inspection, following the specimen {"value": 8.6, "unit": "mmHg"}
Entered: {"value": 202, "unit": "mmHg"}
